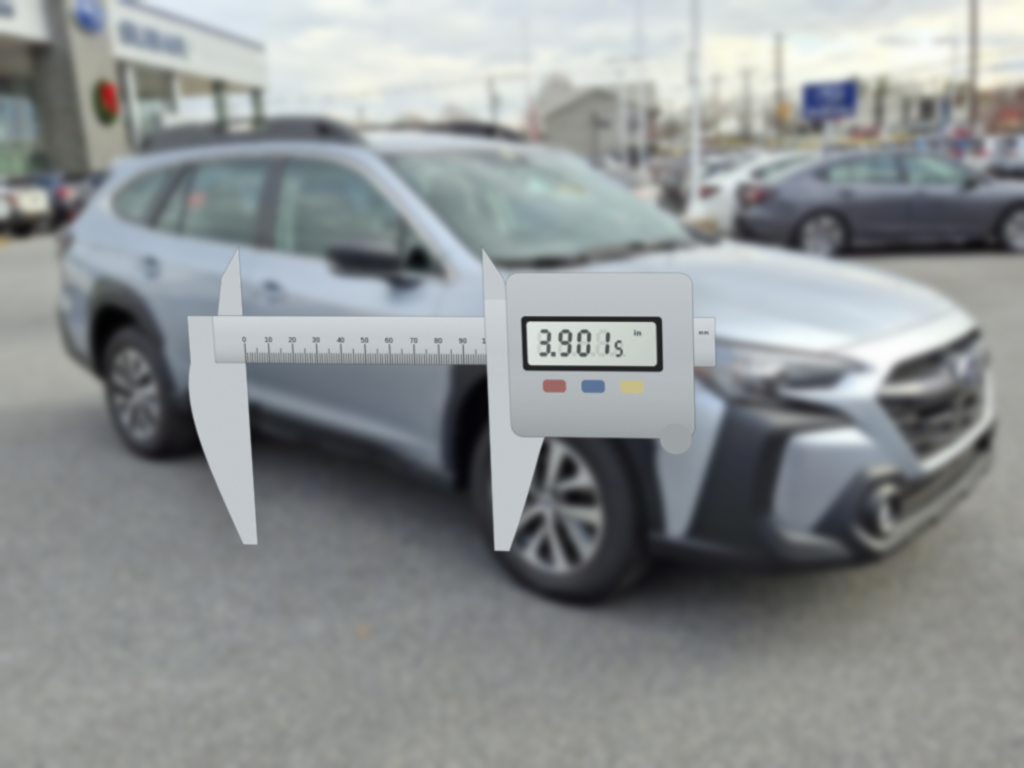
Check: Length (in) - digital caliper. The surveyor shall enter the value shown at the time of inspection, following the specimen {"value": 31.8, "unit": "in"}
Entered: {"value": 3.9015, "unit": "in"}
